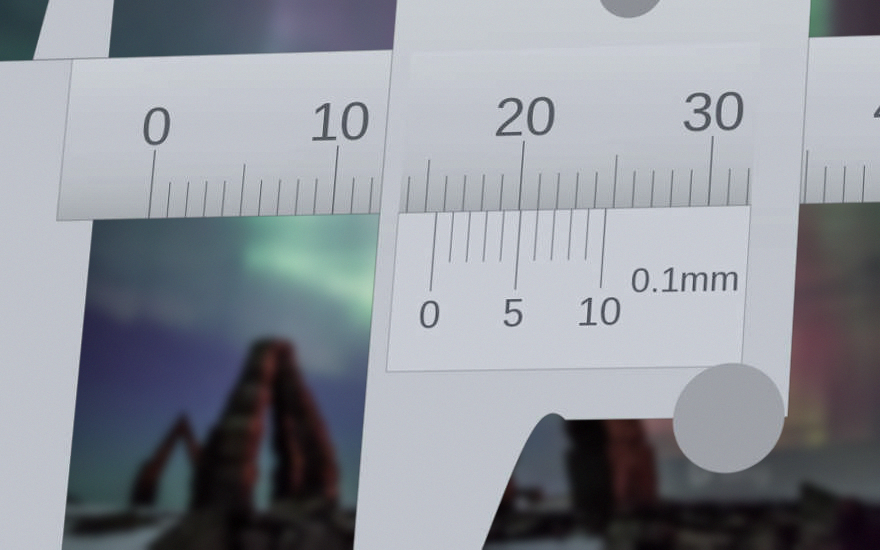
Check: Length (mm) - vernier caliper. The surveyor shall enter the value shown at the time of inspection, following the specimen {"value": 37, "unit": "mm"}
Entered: {"value": 15.6, "unit": "mm"}
